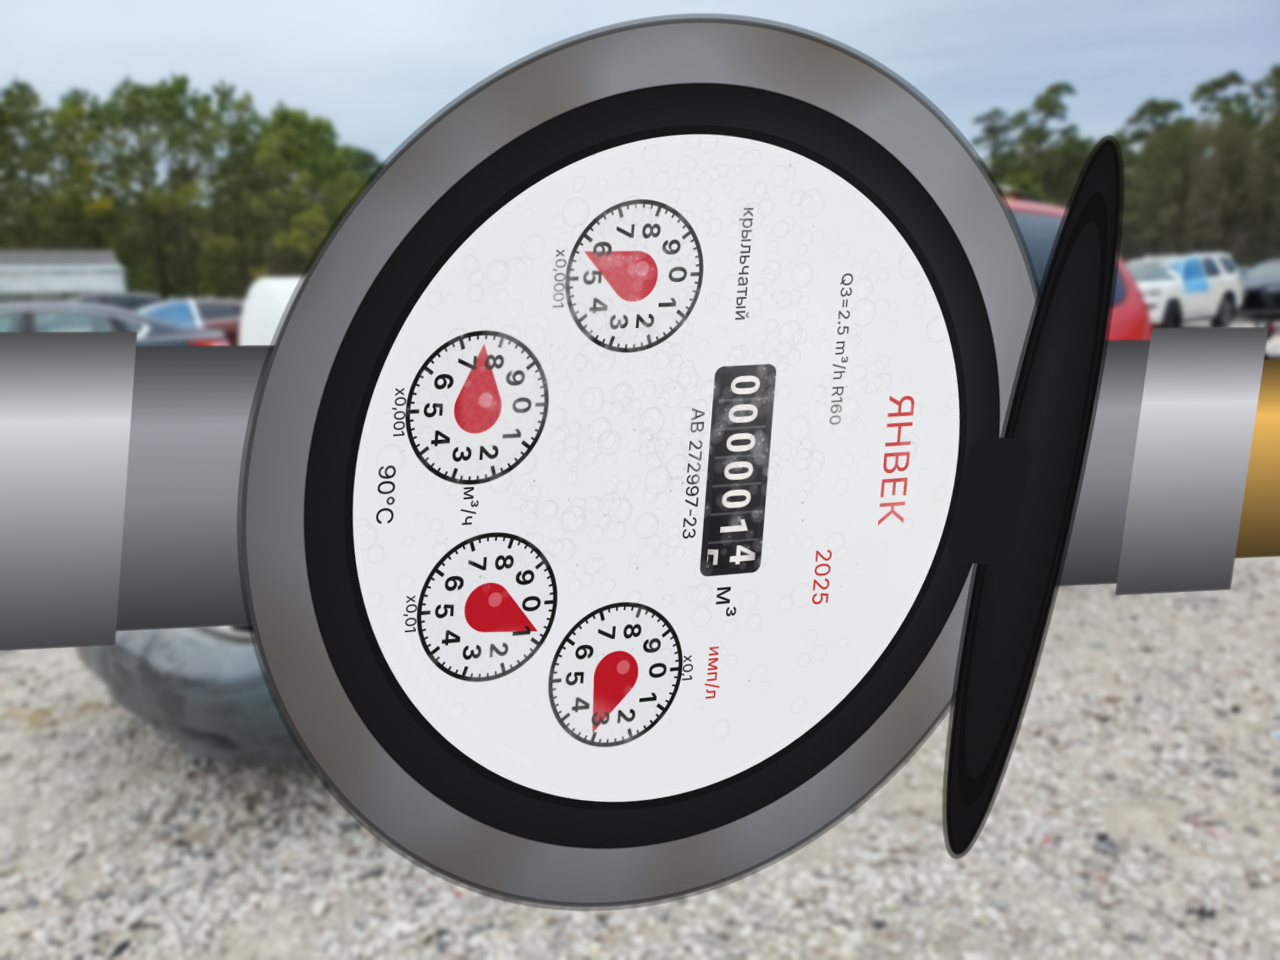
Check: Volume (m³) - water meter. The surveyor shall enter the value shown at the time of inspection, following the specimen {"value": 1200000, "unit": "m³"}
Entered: {"value": 14.3075, "unit": "m³"}
